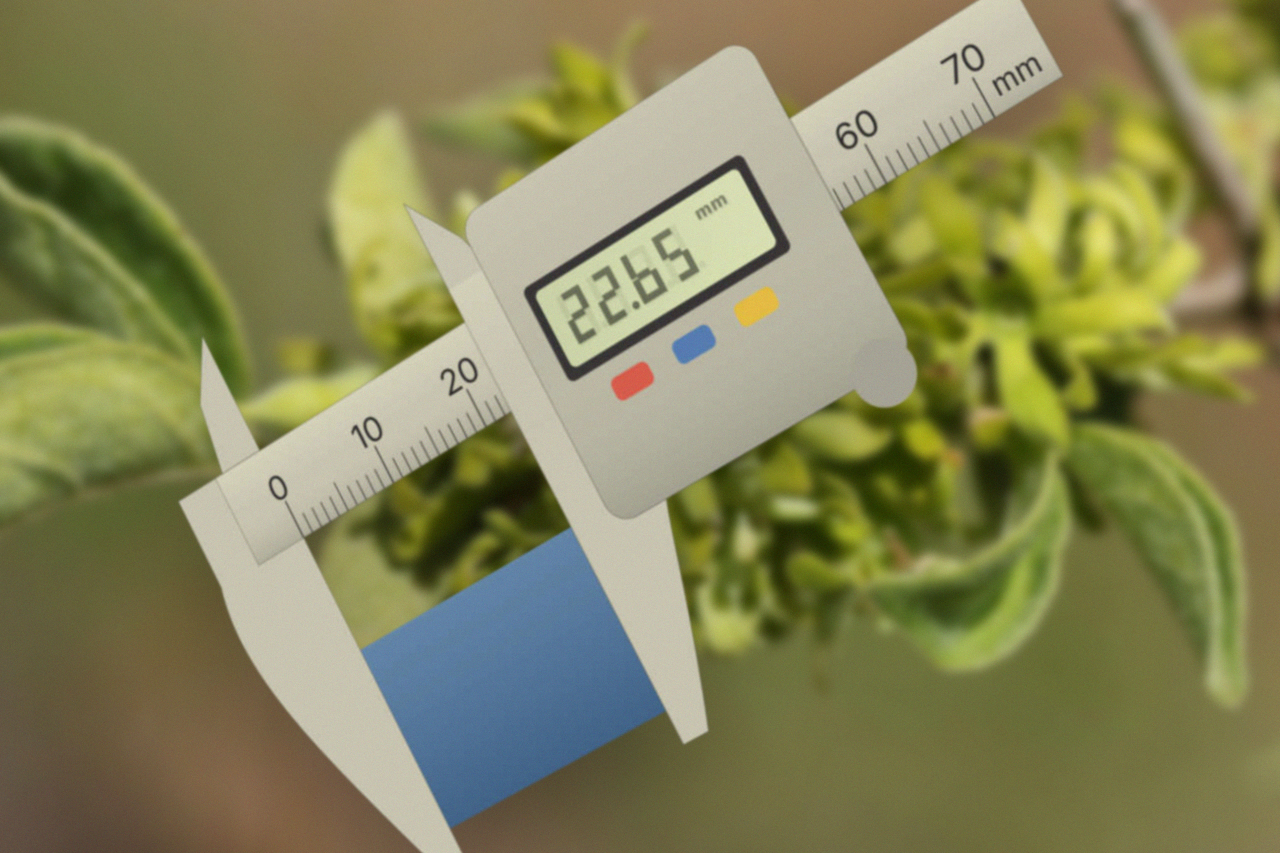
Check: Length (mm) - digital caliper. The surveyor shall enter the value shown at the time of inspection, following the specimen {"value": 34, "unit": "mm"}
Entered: {"value": 22.65, "unit": "mm"}
